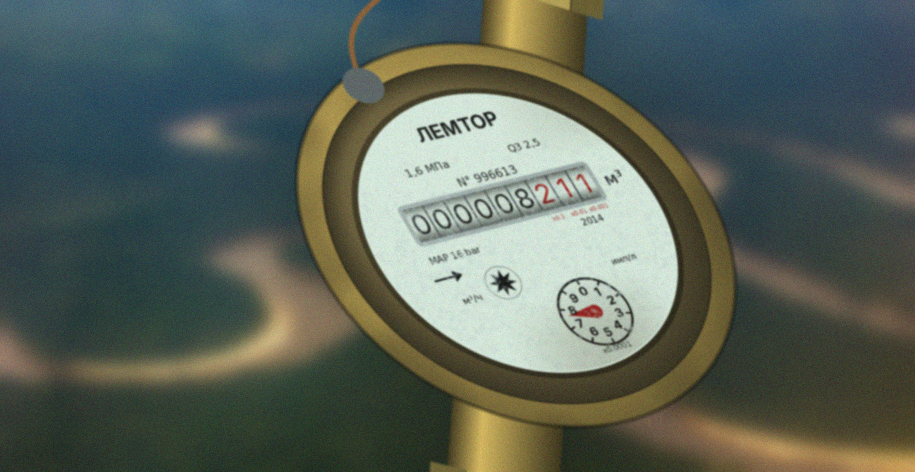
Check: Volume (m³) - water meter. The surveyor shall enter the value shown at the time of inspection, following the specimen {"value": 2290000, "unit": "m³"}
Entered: {"value": 8.2117, "unit": "m³"}
